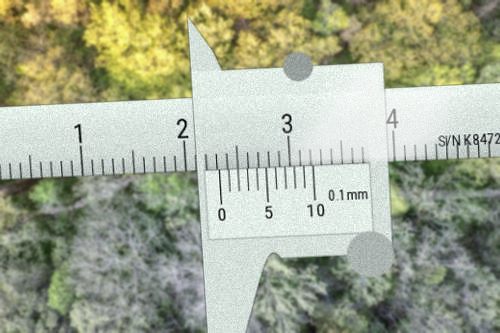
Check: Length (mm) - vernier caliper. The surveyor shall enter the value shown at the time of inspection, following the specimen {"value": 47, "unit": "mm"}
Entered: {"value": 23.2, "unit": "mm"}
